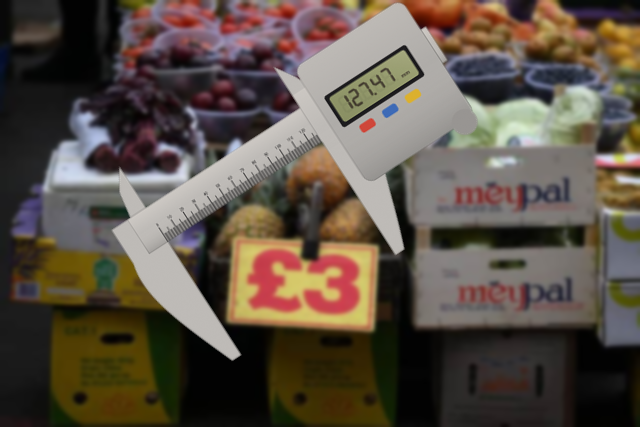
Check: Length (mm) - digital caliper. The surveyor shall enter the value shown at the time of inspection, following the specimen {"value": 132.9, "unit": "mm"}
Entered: {"value": 127.47, "unit": "mm"}
